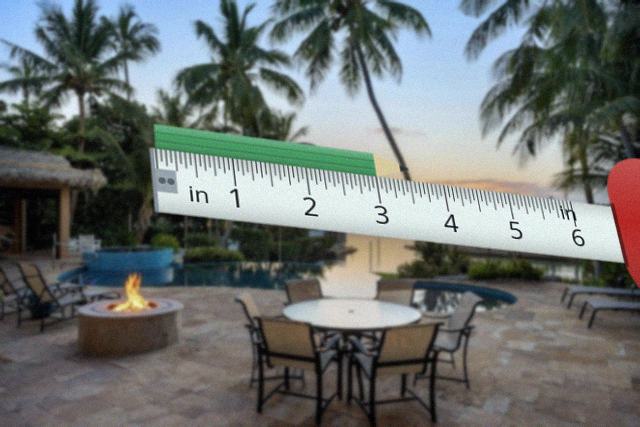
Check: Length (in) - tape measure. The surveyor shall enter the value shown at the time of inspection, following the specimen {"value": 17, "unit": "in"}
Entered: {"value": 3.5, "unit": "in"}
